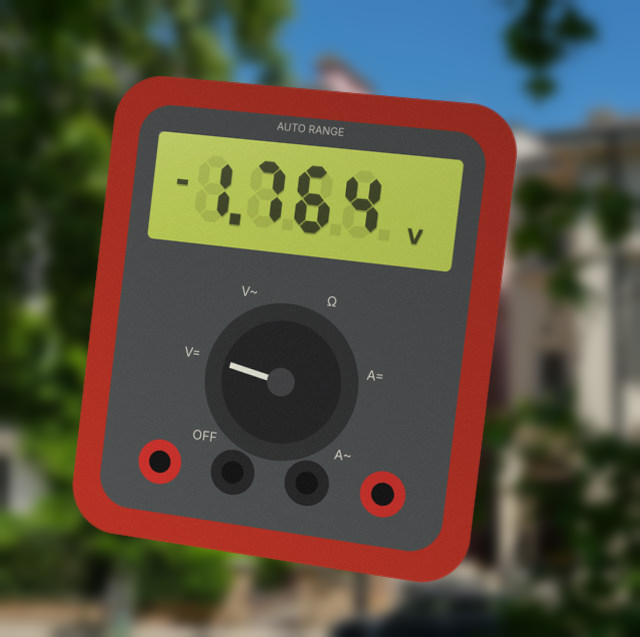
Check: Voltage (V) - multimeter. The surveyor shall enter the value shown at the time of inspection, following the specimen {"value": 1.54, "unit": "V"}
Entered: {"value": -1.764, "unit": "V"}
